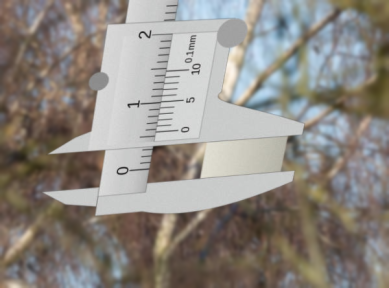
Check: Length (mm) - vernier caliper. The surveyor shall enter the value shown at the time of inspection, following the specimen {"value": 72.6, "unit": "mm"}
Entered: {"value": 5.6, "unit": "mm"}
